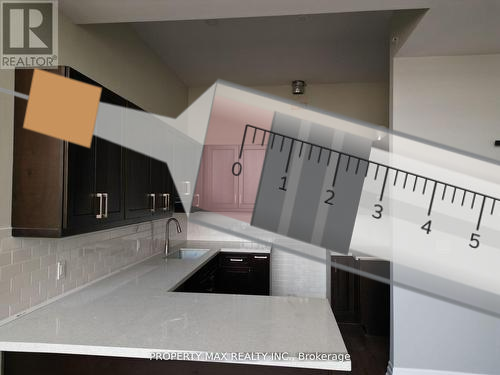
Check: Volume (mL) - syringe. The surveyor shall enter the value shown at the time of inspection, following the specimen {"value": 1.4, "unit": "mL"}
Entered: {"value": 0.5, "unit": "mL"}
